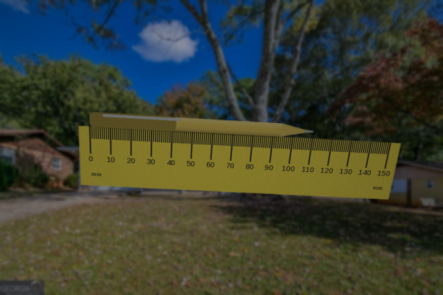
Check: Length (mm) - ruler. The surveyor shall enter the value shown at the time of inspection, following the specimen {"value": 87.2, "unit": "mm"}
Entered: {"value": 110, "unit": "mm"}
